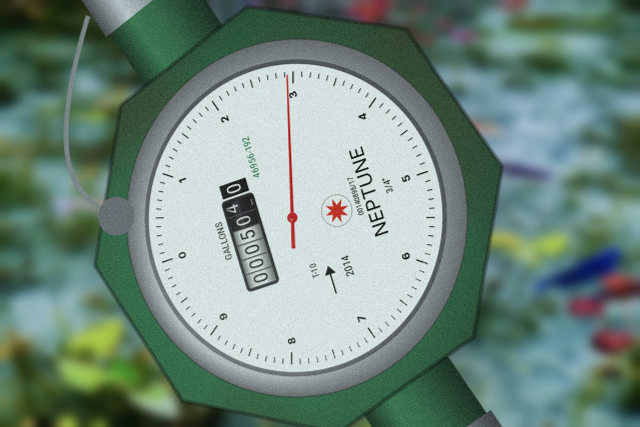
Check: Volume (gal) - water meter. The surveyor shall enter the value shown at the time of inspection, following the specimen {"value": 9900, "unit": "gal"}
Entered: {"value": 5042.9, "unit": "gal"}
